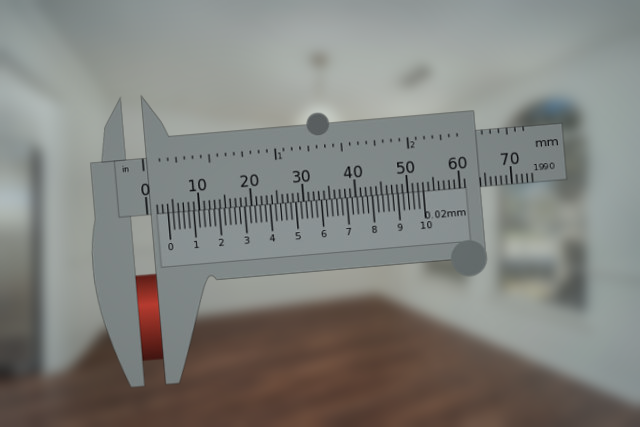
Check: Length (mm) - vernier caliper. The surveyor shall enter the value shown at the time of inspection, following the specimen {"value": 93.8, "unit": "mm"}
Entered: {"value": 4.0, "unit": "mm"}
